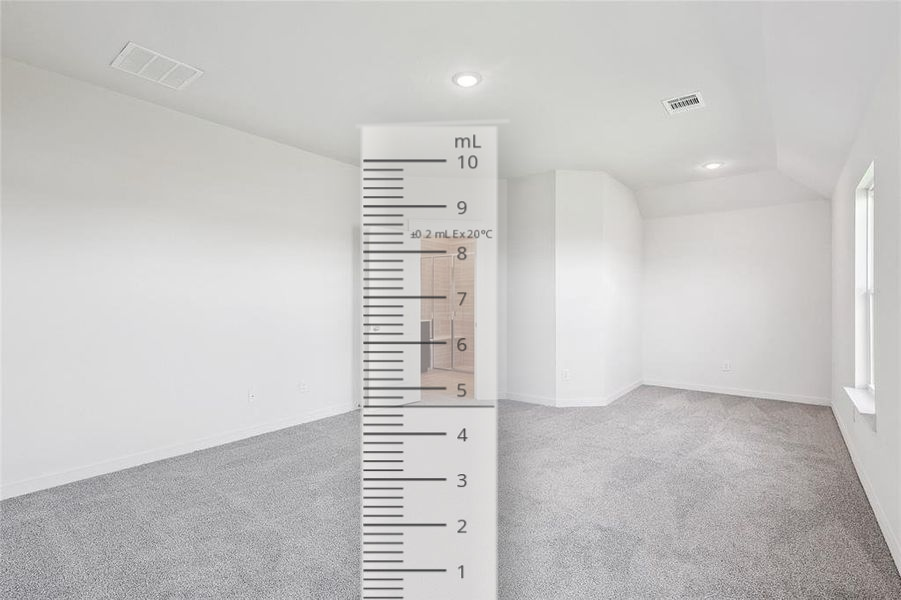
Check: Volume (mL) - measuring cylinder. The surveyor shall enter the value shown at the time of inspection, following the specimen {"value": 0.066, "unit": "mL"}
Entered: {"value": 4.6, "unit": "mL"}
